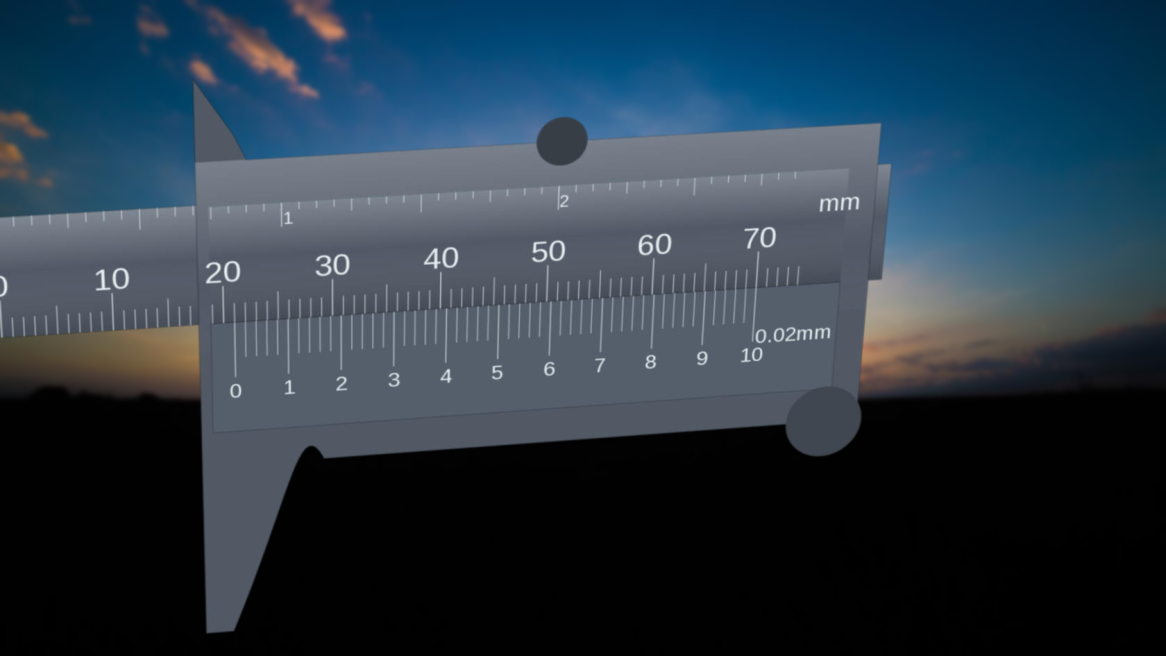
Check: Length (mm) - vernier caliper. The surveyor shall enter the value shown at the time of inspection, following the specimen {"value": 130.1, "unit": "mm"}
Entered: {"value": 21.0, "unit": "mm"}
